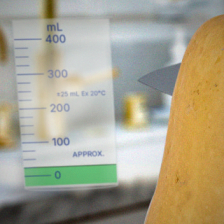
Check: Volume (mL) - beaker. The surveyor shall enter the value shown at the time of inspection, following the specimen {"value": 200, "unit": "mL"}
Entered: {"value": 25, "unit": "mL"}
